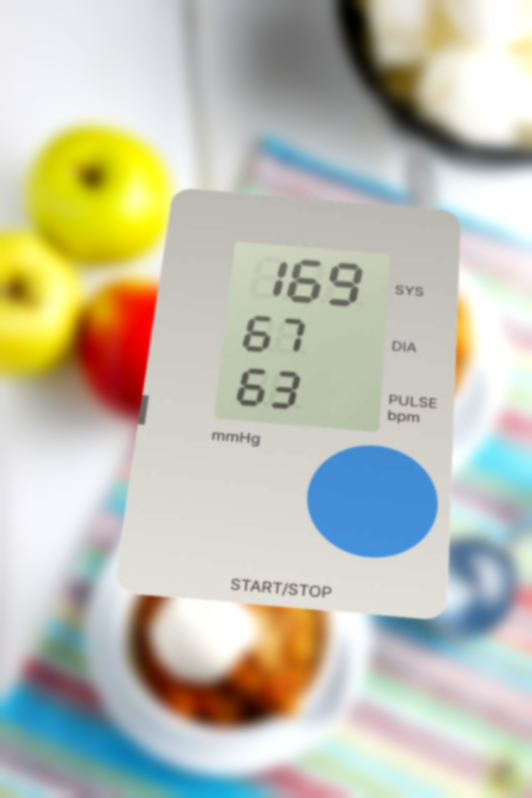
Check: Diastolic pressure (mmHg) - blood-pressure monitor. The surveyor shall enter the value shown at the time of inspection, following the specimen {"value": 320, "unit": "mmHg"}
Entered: {"value": 67, "unit": "mmHg"}
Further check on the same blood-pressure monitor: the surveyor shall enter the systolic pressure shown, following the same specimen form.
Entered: {"value": 169, "unit": "mmHg"}
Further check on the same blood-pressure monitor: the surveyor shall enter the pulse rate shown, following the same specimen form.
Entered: {"value": 63, "unit": "bpm"}
